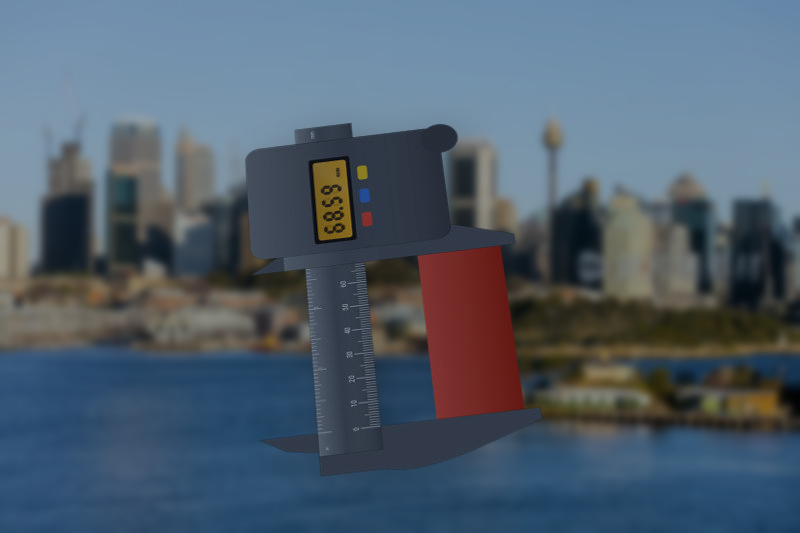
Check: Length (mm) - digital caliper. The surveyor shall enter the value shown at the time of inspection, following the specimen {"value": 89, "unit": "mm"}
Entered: {"value": 68.59, "unit": "mm"}
